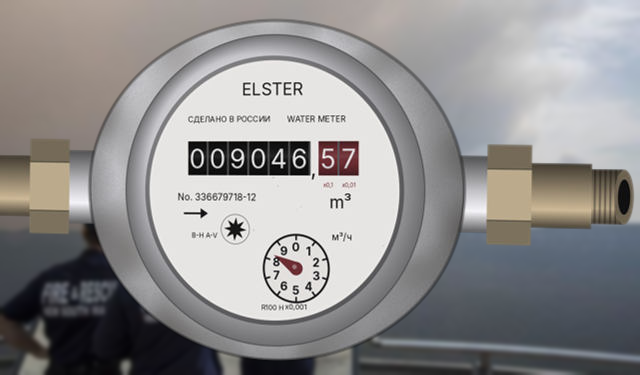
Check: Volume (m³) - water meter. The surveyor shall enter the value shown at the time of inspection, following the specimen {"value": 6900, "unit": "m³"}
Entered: {"value": 9046.578, "unit": "m³"}
